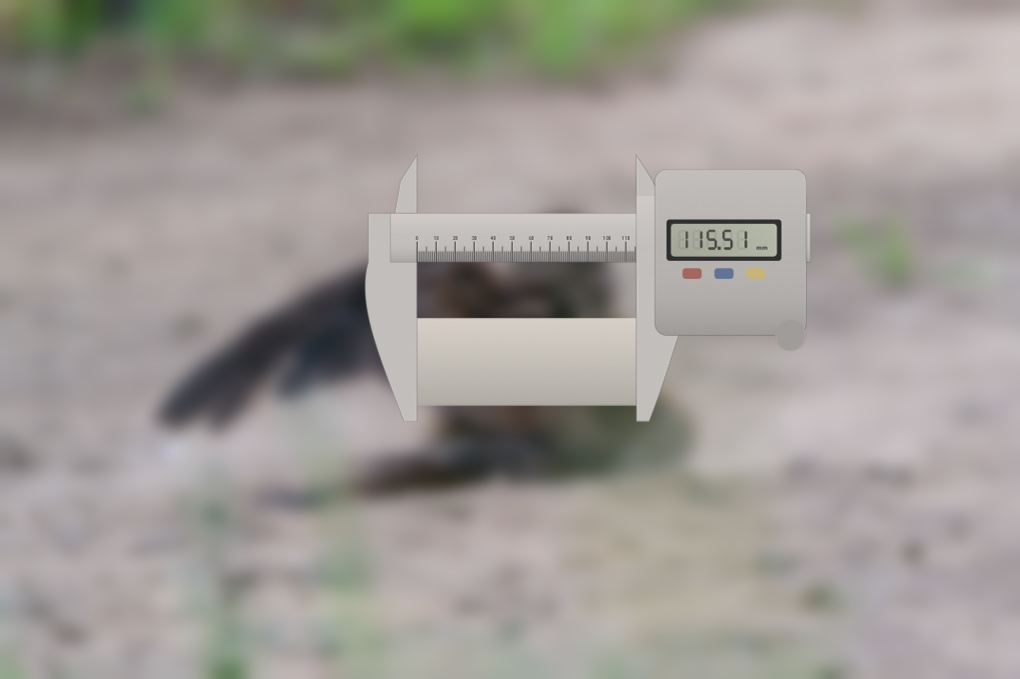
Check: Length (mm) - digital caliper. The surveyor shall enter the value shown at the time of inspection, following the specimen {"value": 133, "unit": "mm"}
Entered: {"value": 115.51, "unit": "mm"}
